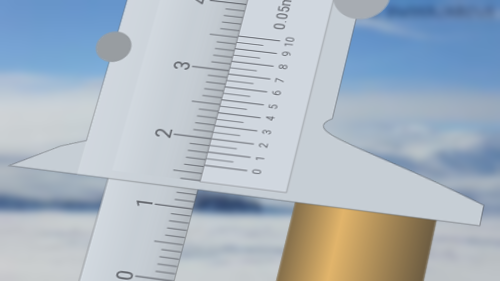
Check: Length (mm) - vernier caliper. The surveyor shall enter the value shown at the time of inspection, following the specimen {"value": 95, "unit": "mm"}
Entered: {"value": 16.2, "unit": "mm"}
